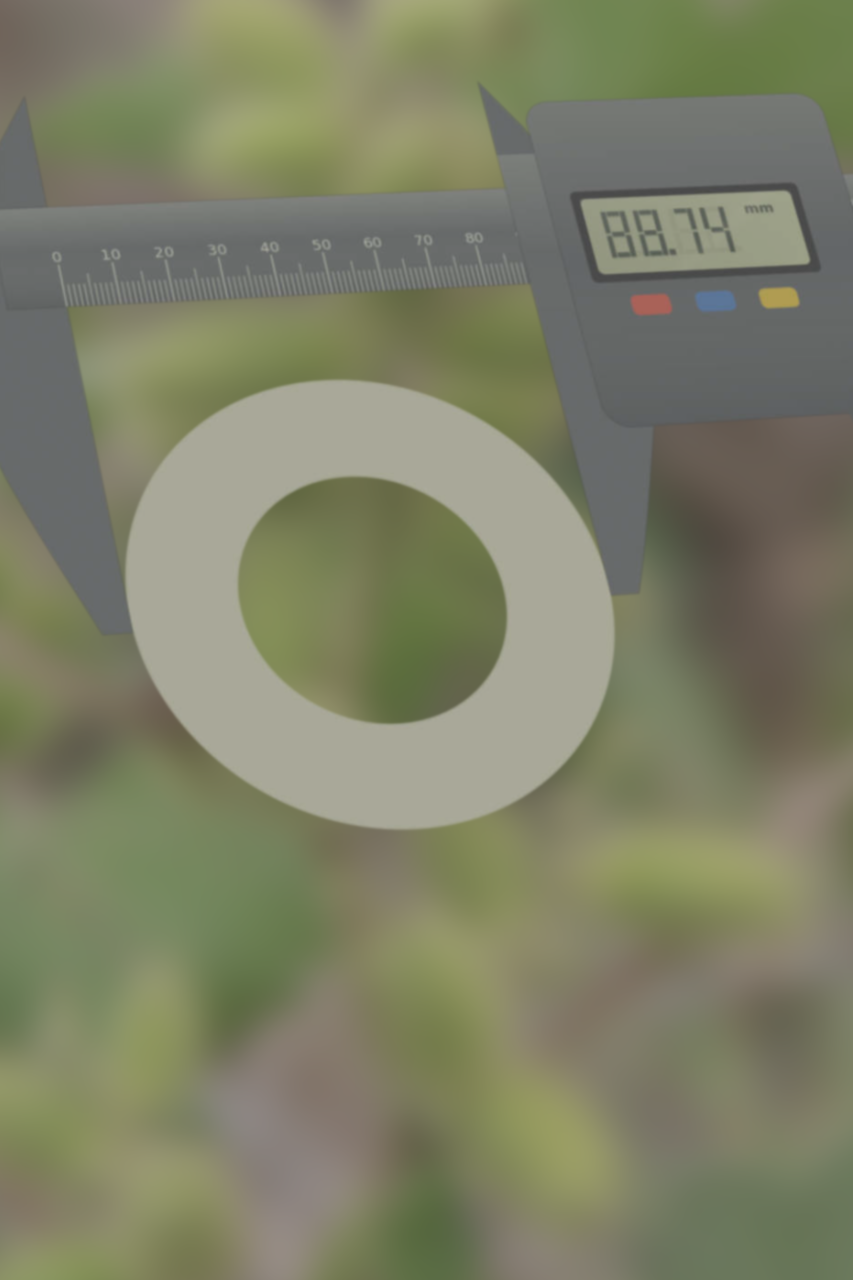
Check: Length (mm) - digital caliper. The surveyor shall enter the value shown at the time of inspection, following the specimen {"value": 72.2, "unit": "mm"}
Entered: {"value": 88.74, "unit": "mm"}
